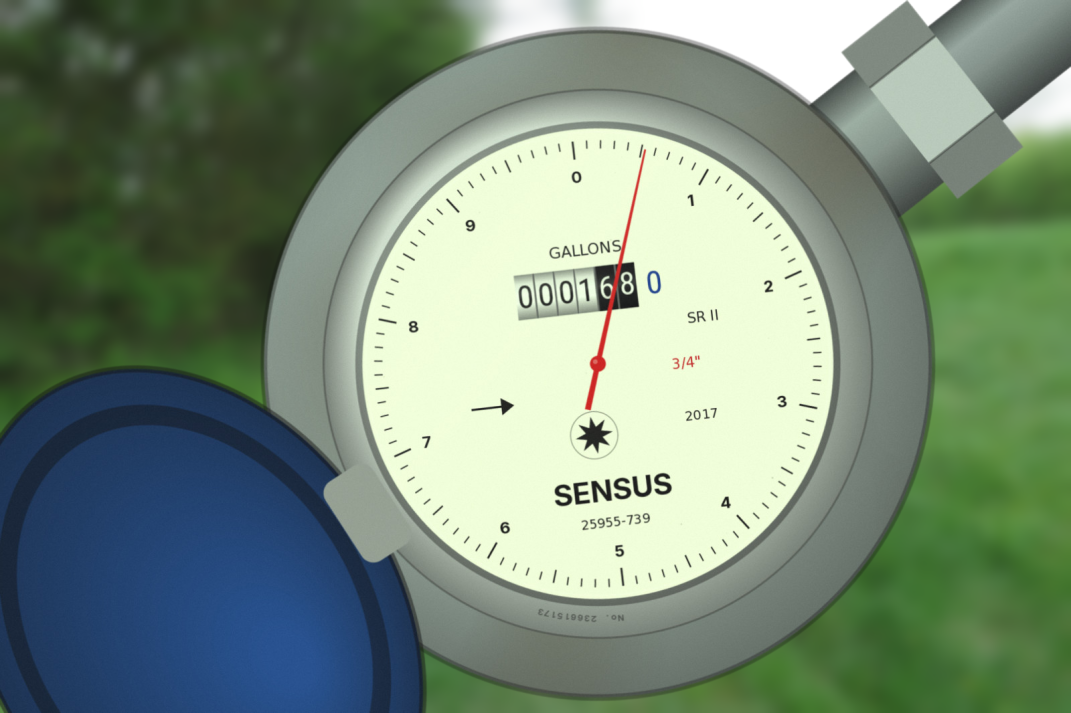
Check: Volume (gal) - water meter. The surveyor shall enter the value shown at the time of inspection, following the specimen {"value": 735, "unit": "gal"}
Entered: {"value": 1680.5, "unit": "gal"}
